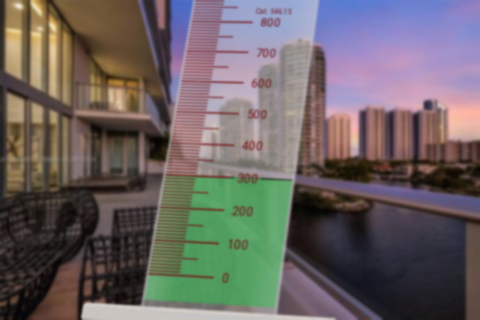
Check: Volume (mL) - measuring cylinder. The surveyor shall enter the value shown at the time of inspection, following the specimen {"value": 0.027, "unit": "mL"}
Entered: {"value": 300, "unit": "mL"}
